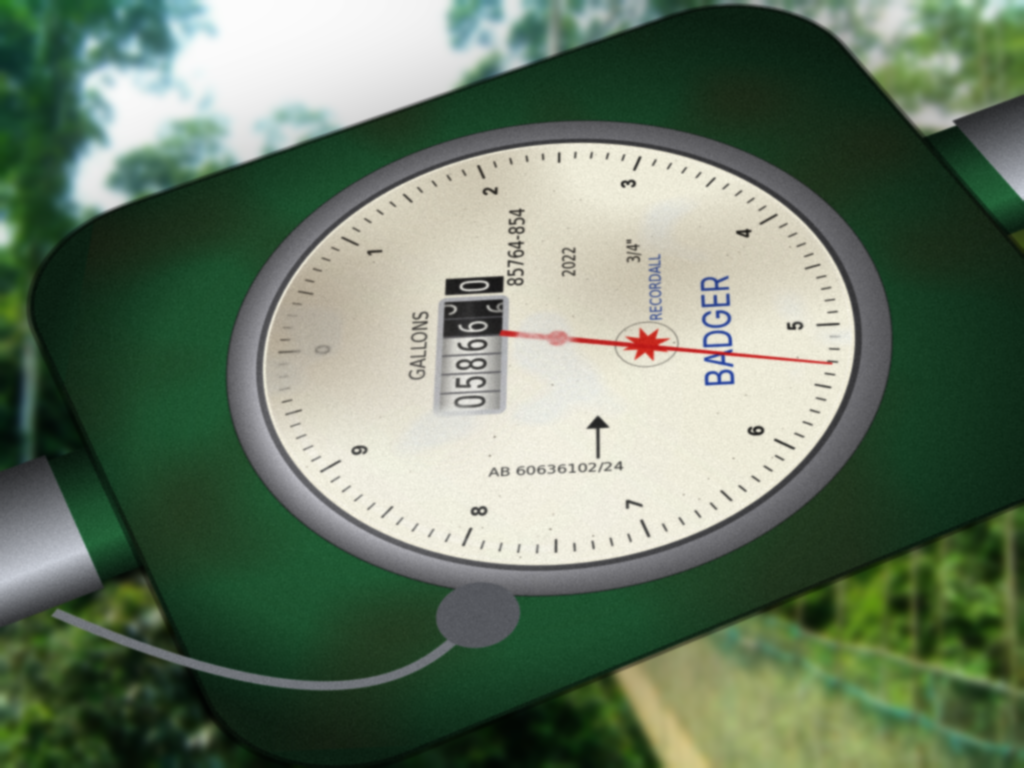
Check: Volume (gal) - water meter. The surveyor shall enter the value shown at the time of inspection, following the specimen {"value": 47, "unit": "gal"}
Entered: {"value": 586655.3, "unit": "gal"}
